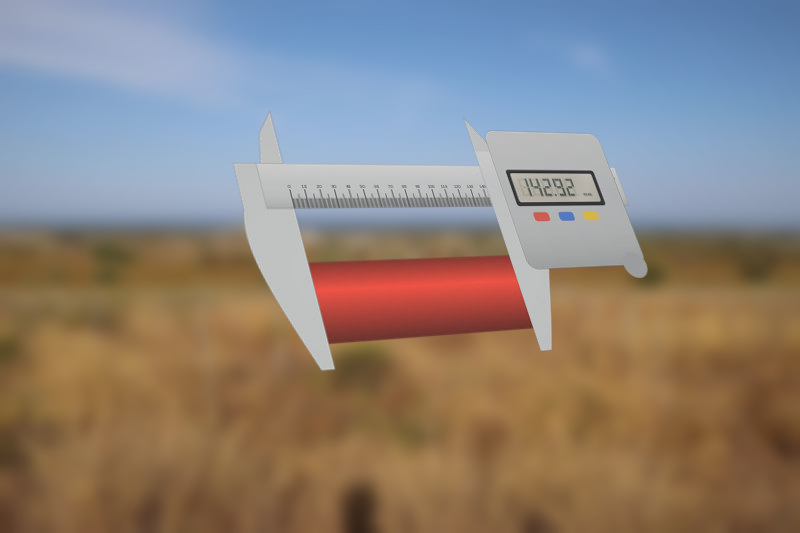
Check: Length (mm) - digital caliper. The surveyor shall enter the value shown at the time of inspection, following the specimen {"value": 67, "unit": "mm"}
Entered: {"value": 142.92, "unit": "mm"}
